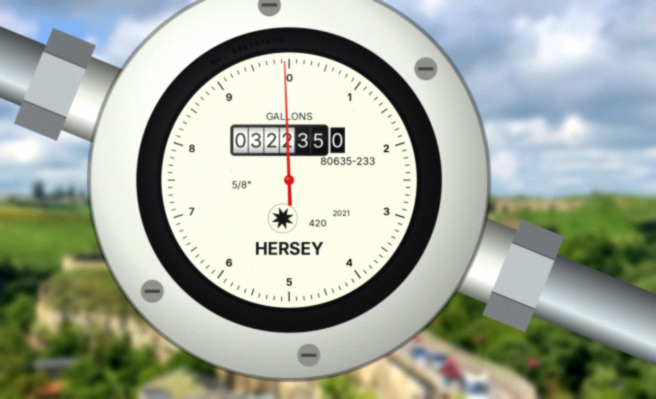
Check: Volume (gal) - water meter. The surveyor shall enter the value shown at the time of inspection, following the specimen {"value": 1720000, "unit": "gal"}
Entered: {"value": 322349.9, "unit": "gal"}
